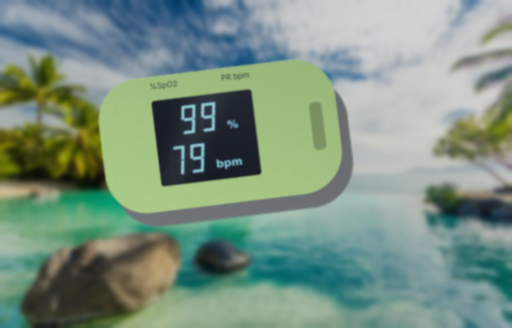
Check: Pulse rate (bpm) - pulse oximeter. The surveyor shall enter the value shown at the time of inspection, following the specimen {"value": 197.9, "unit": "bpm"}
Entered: {"value": 79, "unit": "bpm"}
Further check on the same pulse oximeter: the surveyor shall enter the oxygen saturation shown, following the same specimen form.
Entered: {"value": 99, "unit": "%"}
